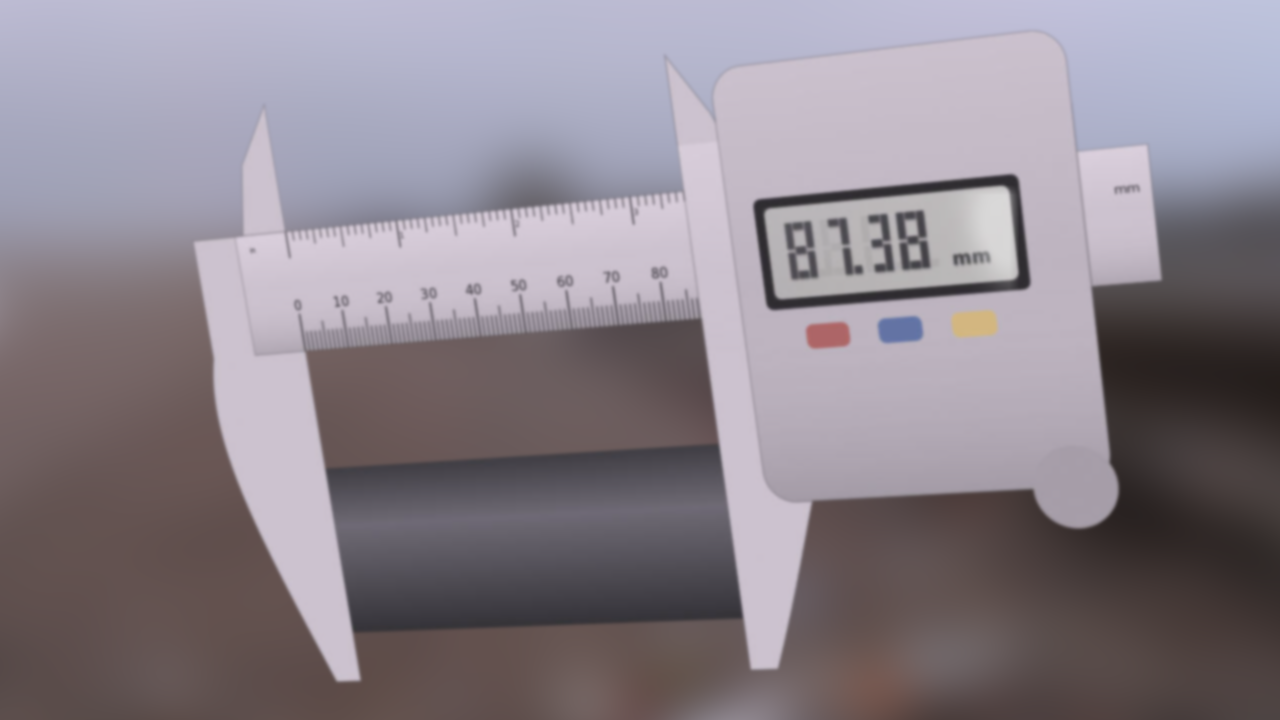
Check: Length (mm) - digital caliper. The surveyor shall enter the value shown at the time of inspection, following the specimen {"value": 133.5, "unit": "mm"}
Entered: {"value": 87.38, "unit": "mm"}
